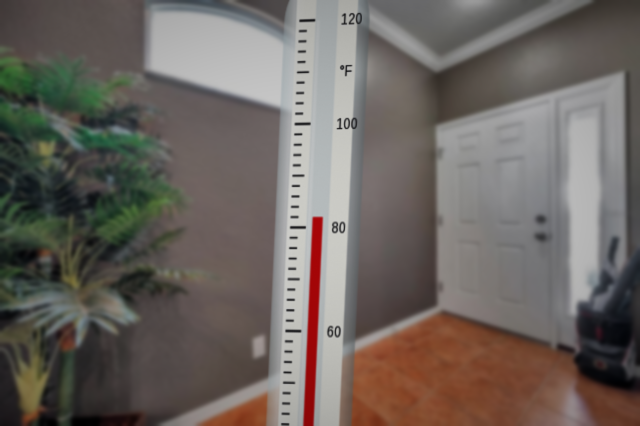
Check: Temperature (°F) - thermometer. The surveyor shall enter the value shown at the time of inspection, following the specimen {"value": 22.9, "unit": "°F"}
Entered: {"value": 82, "unit": "°F"}
